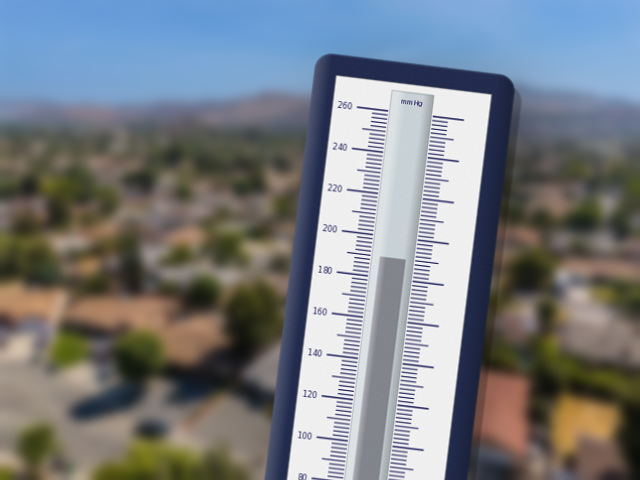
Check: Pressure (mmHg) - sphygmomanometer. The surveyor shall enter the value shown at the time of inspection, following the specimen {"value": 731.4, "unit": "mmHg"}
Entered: {"value": 190, "unit": "mmHg"}
